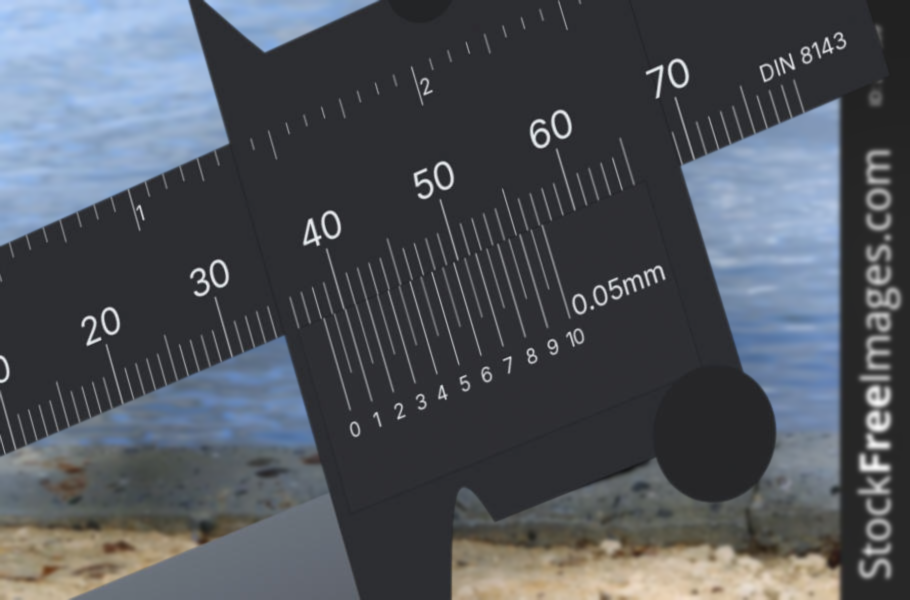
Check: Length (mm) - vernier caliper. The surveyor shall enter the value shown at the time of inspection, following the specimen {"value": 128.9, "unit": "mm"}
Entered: {"value": 38.2, "unit": "mm"}
